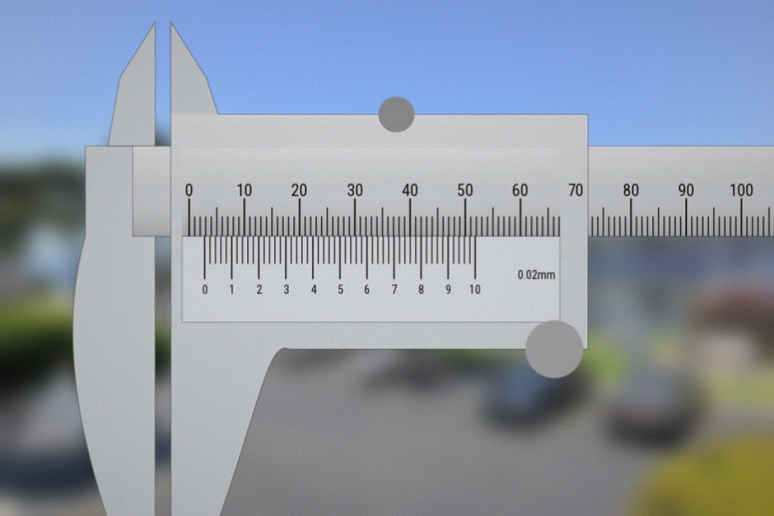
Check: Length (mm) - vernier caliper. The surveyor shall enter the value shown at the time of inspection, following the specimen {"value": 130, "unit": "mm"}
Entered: {"value": 2.8, "unit": "mm"}
